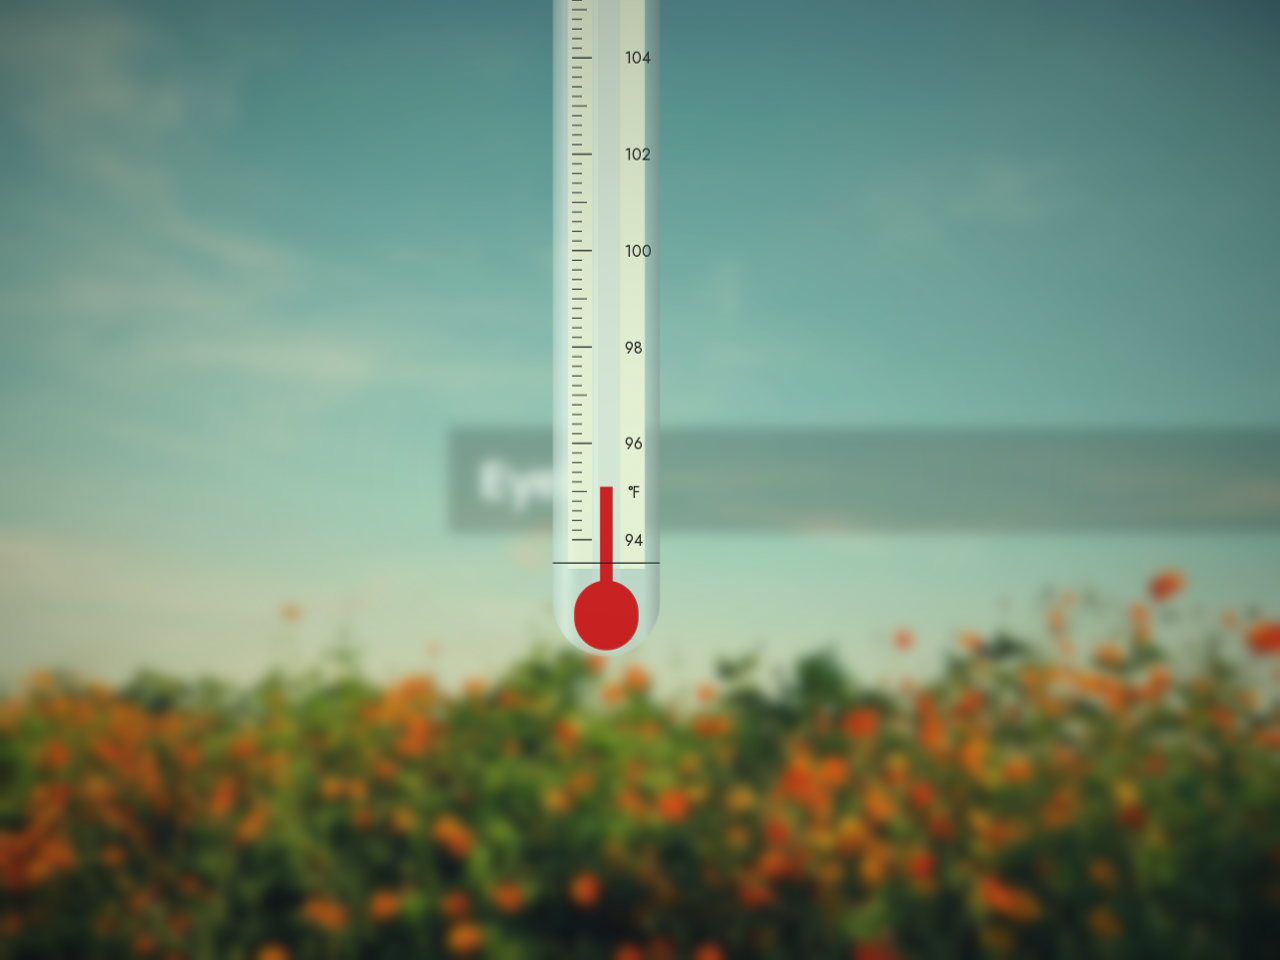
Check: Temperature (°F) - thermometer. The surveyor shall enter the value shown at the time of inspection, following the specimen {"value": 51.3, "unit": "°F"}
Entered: {"value": 95.1, "unit": "°F"}
